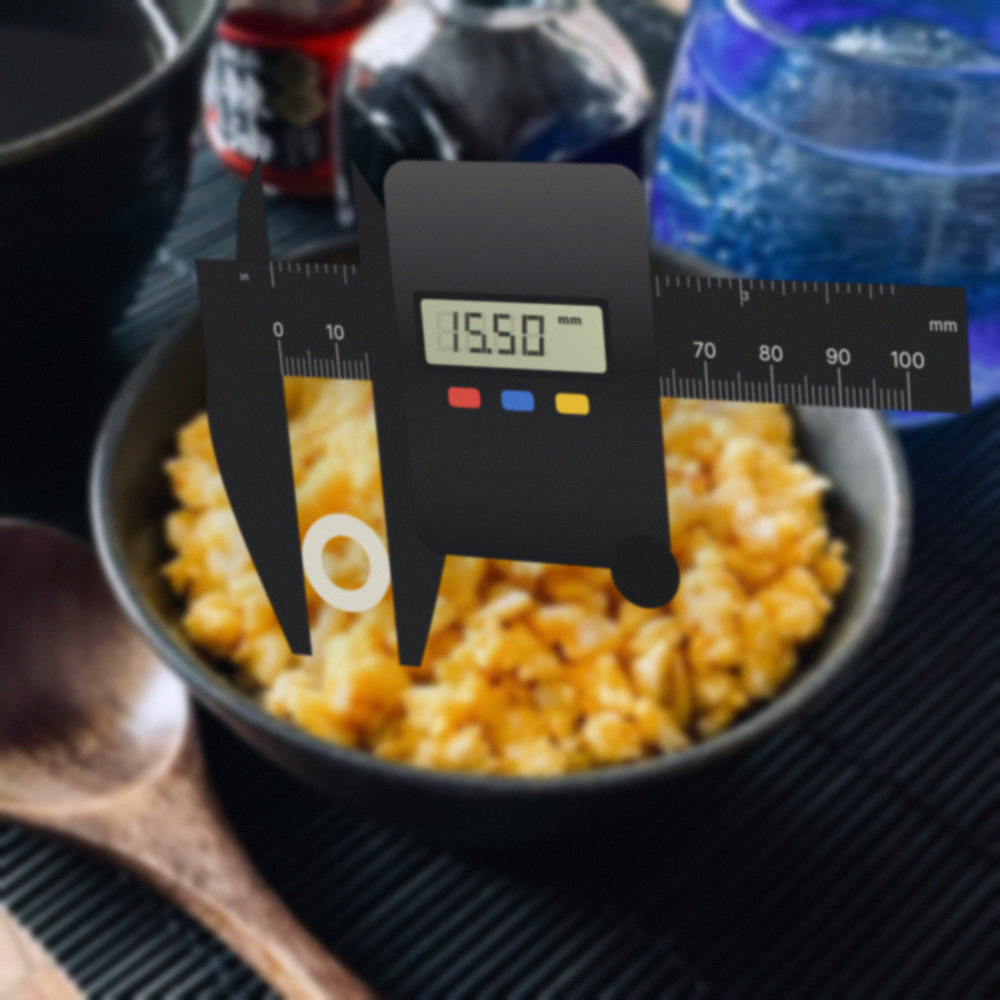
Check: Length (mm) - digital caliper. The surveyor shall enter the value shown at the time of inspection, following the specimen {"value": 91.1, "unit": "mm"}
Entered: {"value": 15.50, "unit": "mm"}
